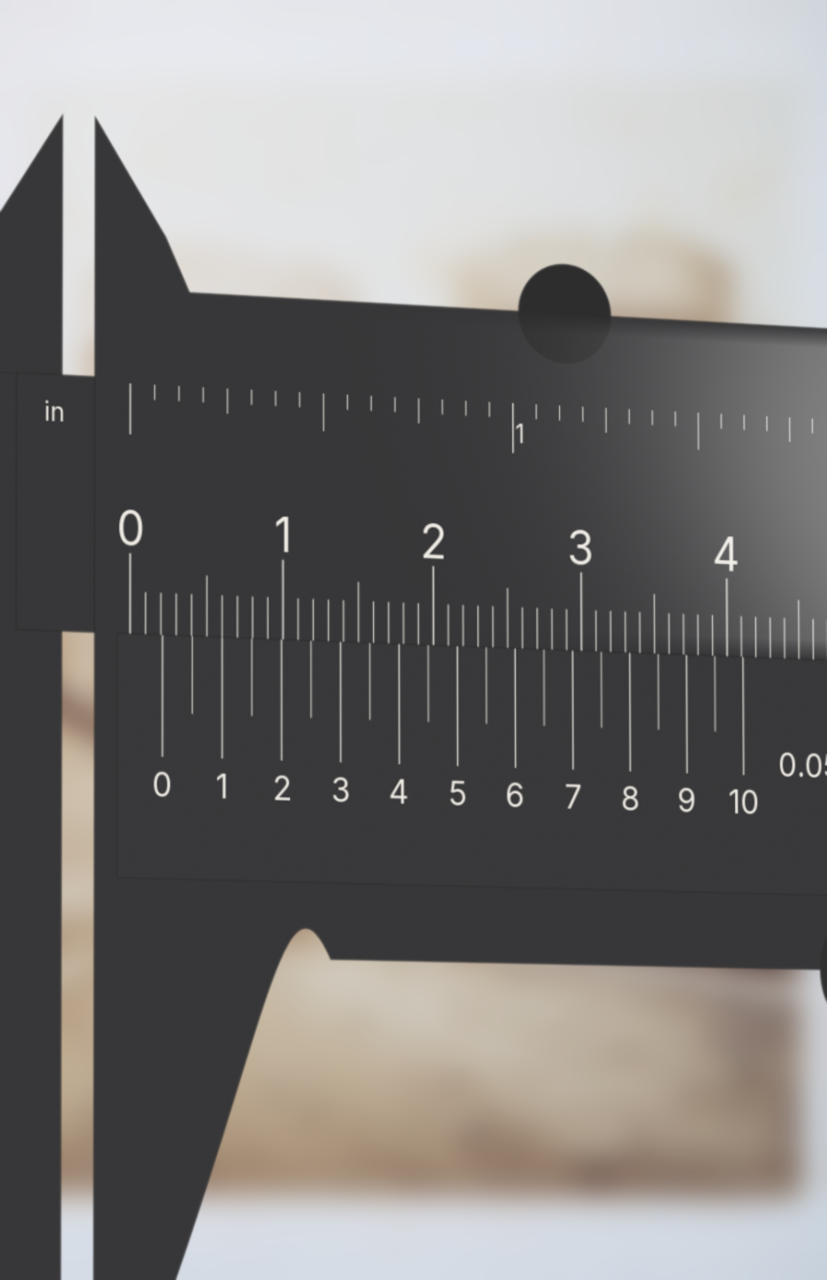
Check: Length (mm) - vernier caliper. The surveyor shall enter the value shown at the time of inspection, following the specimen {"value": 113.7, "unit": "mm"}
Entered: {"value": 2.1, "unit": "mm"}
